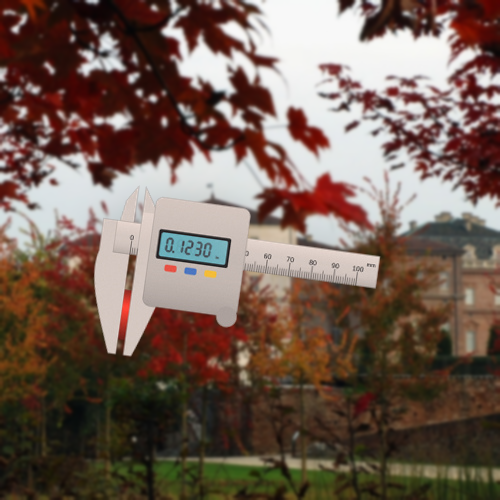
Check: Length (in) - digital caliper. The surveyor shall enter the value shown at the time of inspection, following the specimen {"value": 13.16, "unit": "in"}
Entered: {"value": 0.1230, "unit": "in"}
